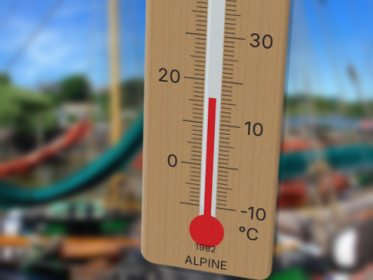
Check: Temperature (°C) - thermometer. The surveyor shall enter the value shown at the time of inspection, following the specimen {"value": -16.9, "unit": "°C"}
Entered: {"value": 16, "unit": "°C"}
